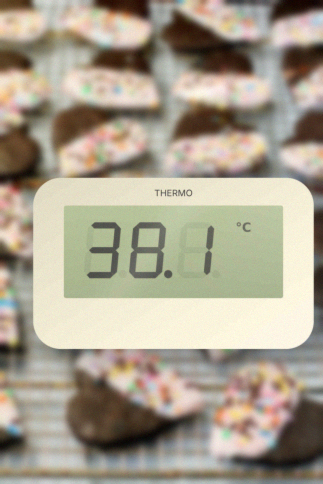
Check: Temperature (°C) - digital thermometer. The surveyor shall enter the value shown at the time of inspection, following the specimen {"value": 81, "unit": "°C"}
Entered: {"value": 38.1, "unit": "°C"}
